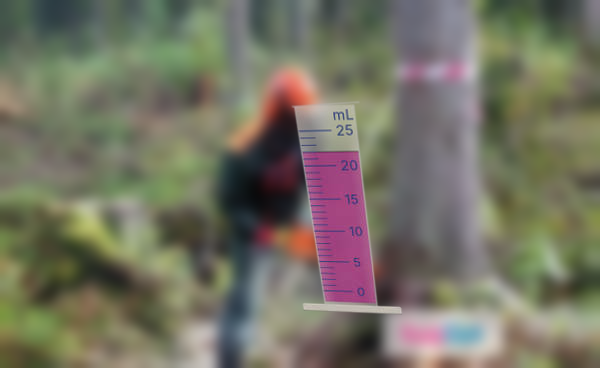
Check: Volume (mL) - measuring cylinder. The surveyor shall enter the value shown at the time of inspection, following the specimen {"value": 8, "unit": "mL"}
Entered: {"value": 22, "unit": "mL"}
